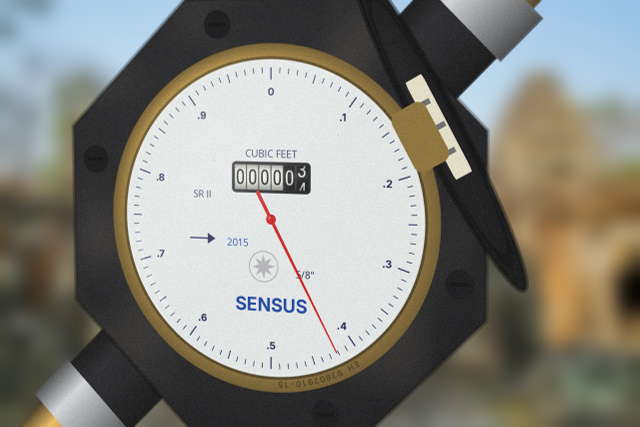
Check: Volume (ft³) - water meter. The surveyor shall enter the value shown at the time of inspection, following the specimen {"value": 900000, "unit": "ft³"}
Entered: {"value": 3.42, "unit": "ft³"}
